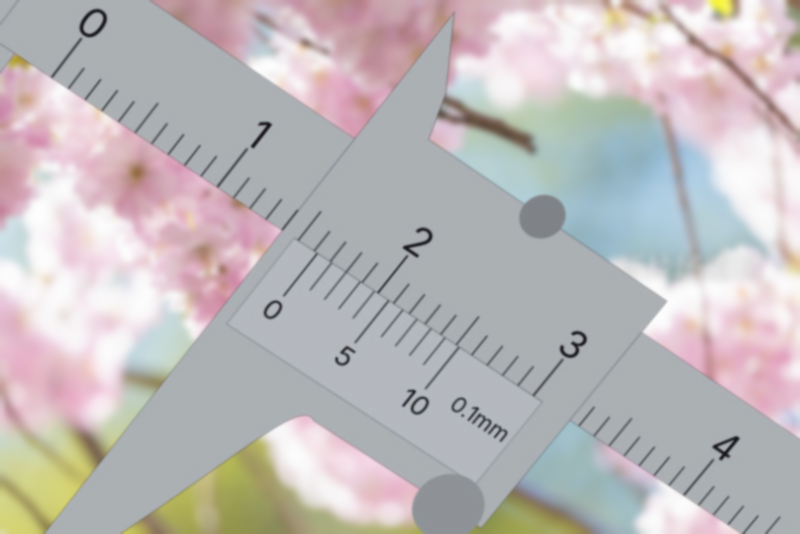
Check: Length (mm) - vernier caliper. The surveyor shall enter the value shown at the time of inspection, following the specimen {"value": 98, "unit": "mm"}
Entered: {"value": 16.2, "unit": "mm"}
